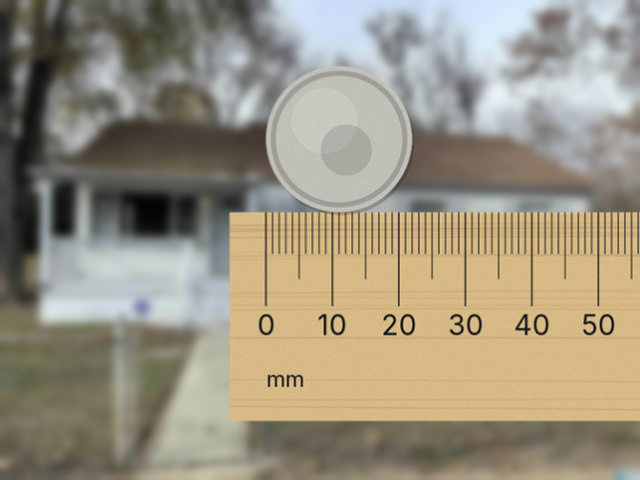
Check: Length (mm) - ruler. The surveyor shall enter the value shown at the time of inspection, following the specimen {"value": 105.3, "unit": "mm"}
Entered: {"value": 22, "unit": "mm"}
